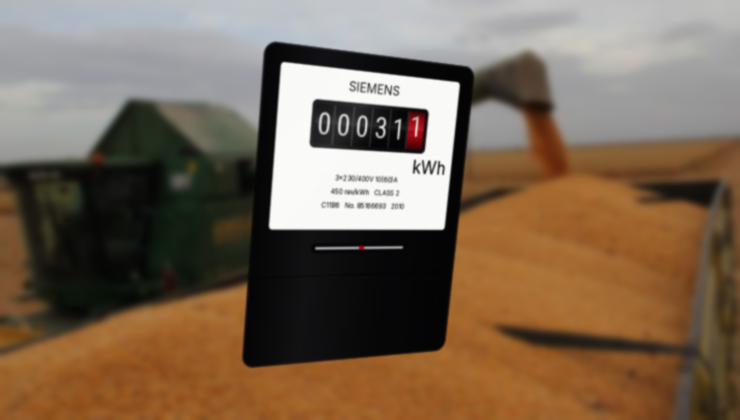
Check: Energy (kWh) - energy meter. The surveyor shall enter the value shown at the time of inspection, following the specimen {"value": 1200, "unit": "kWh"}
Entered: {"value": 31.1, "unit": "kWh"}
